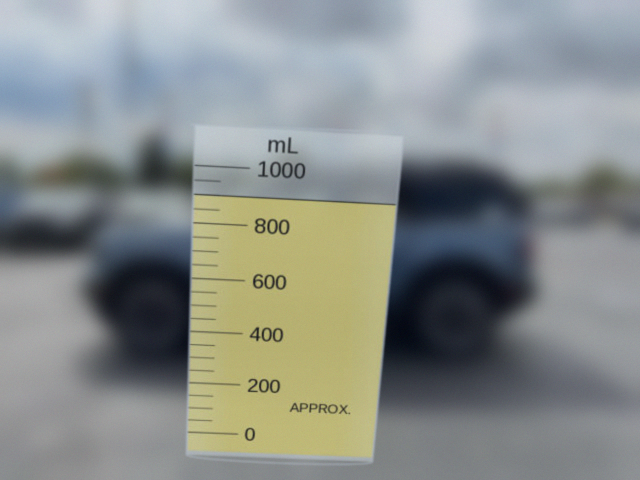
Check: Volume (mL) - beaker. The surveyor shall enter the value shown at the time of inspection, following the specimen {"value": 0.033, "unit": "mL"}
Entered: {"value": 900, "unit": "mL"}
